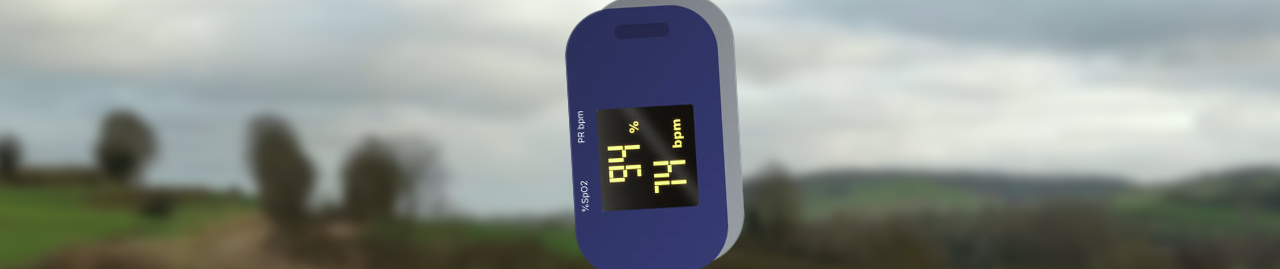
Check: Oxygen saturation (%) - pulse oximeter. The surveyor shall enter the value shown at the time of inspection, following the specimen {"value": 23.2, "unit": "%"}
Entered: {"value": 94, "unit": "%"}
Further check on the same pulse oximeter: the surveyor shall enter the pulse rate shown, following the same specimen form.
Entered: {"value": 74, "unit": "bpm"}
